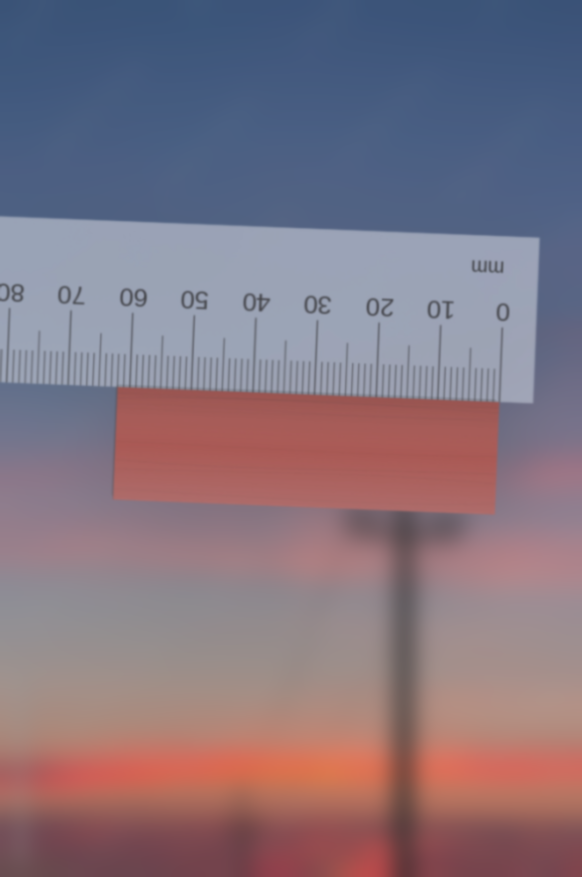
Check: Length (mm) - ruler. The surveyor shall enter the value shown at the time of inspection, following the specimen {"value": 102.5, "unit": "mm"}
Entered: {"value": 62, "unit": "mm"}
